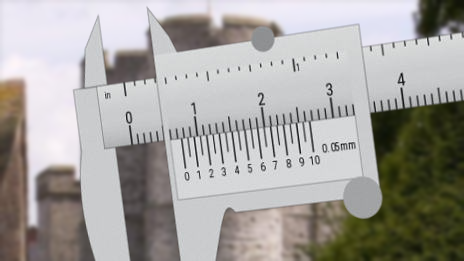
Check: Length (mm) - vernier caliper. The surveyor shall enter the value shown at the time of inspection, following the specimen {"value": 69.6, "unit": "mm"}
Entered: {"value": 7.6, "unit": "mm"}
